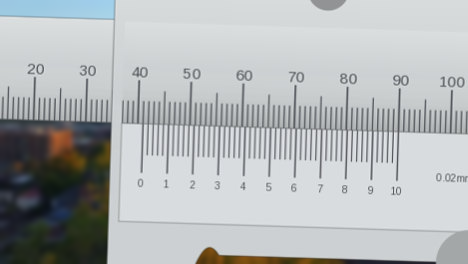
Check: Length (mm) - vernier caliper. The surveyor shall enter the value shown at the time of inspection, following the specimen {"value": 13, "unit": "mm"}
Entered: {"value": 41.0, "unit": "mm"}
